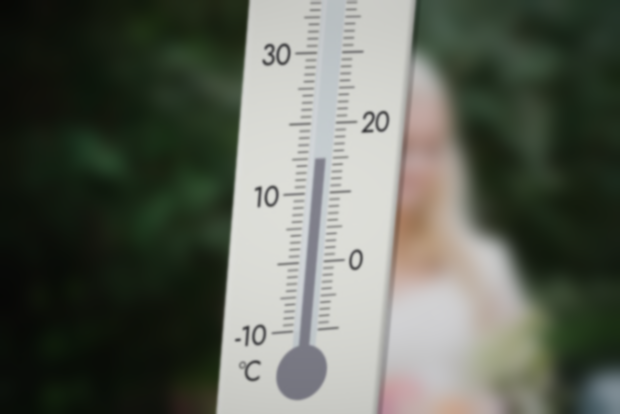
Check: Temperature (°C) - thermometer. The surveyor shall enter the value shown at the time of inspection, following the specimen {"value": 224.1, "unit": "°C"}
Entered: {"value": 15, "unit": "°C"}
